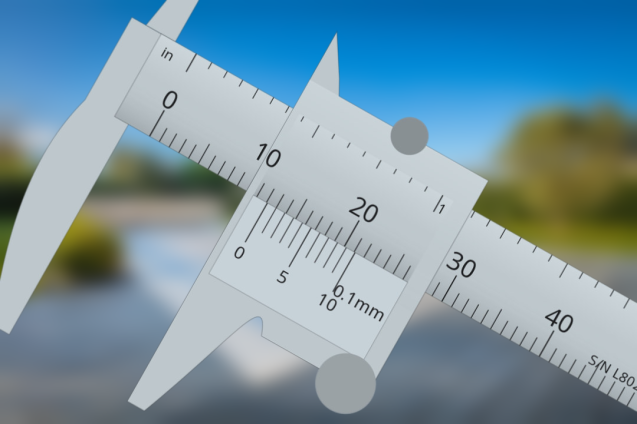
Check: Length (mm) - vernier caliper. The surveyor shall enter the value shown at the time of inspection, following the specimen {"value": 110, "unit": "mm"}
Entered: {"value": 12.1, "unit": "mm"}
